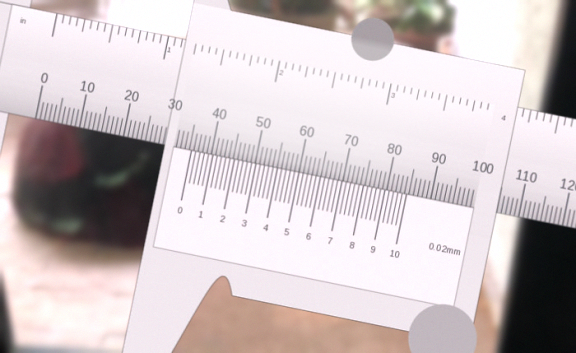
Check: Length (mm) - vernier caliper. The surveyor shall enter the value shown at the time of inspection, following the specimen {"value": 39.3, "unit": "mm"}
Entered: {"value": 35.5, "unit": "mm"}
